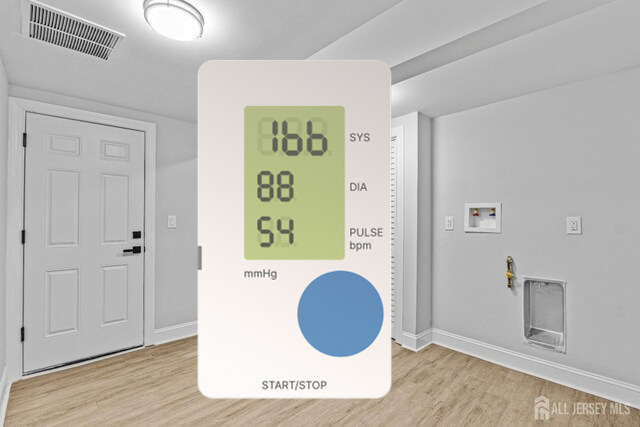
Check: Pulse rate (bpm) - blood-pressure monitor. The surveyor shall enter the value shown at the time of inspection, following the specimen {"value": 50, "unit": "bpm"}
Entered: {"value": 54, "unit": "bpm"}
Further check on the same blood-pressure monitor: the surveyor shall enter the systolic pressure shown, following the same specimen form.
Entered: {"value": 166, "unit": "mmHg"}
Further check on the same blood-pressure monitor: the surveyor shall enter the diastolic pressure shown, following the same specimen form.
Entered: {"value": 88, "unit": "mmHg"}
